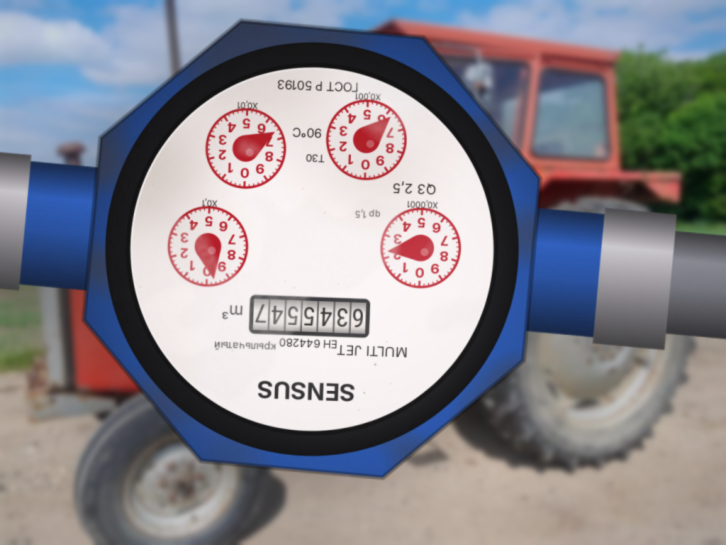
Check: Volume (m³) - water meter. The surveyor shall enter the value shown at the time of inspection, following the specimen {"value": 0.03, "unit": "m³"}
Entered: {"value": 6345546.9662, "unit": "m³"}
